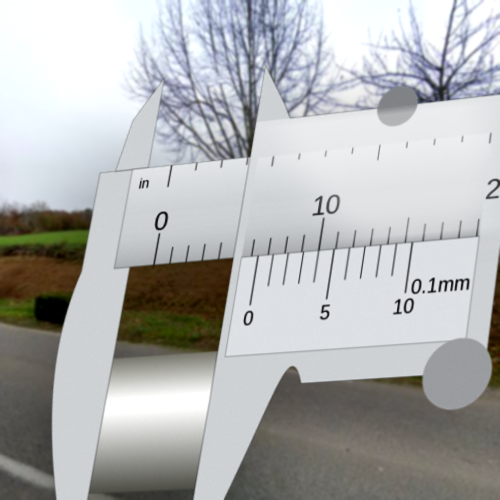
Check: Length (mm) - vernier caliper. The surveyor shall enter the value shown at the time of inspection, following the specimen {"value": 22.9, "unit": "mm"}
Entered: {"value": 6.4, "unit": "mm"}
